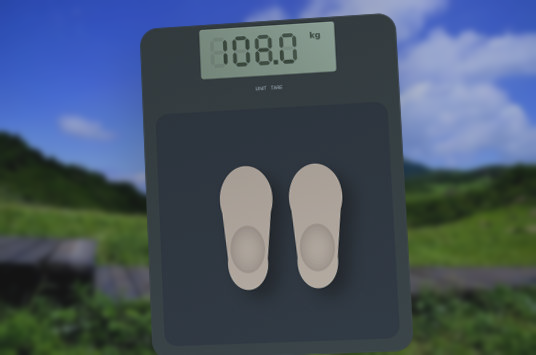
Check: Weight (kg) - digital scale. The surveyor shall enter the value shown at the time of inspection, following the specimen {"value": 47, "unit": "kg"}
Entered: {"value": 108.0, "unit": "kg"}
